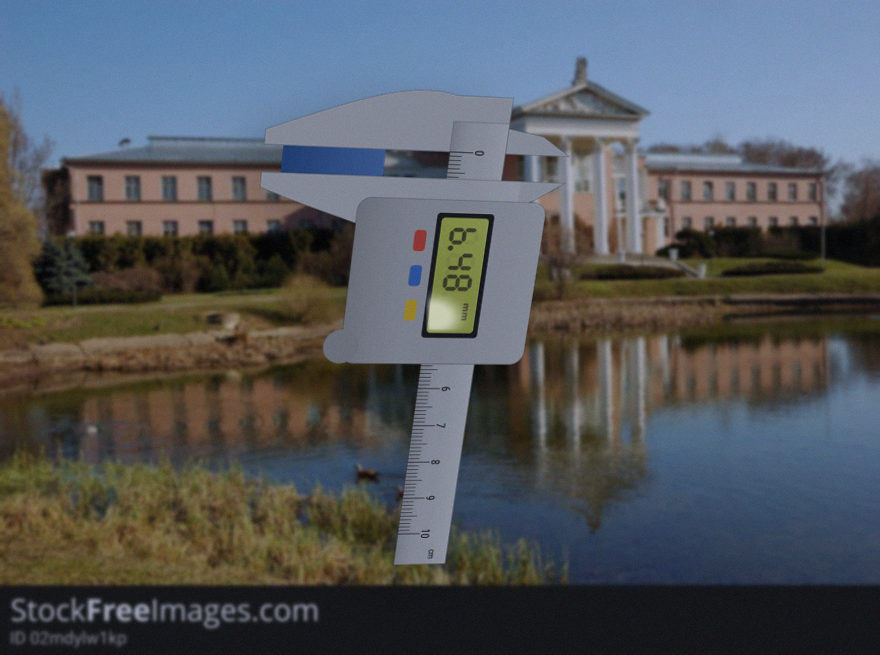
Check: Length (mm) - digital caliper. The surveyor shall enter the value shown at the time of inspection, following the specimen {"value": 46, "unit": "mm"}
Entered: {"value": 6.48, "unit": "mm"}
